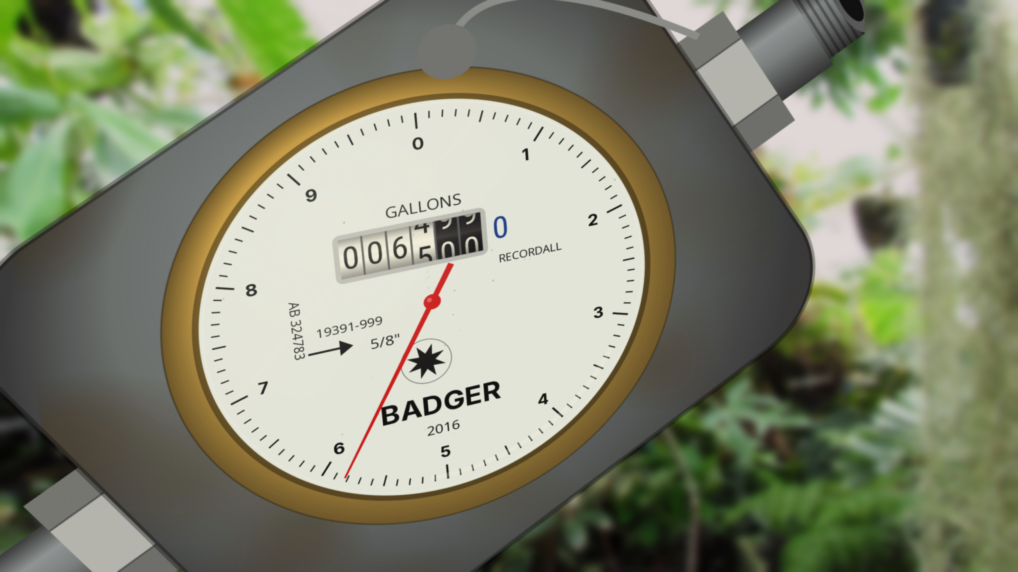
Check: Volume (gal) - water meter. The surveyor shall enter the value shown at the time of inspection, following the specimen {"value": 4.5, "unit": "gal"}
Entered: {"value": 64995.8, "unit": "gal"}
